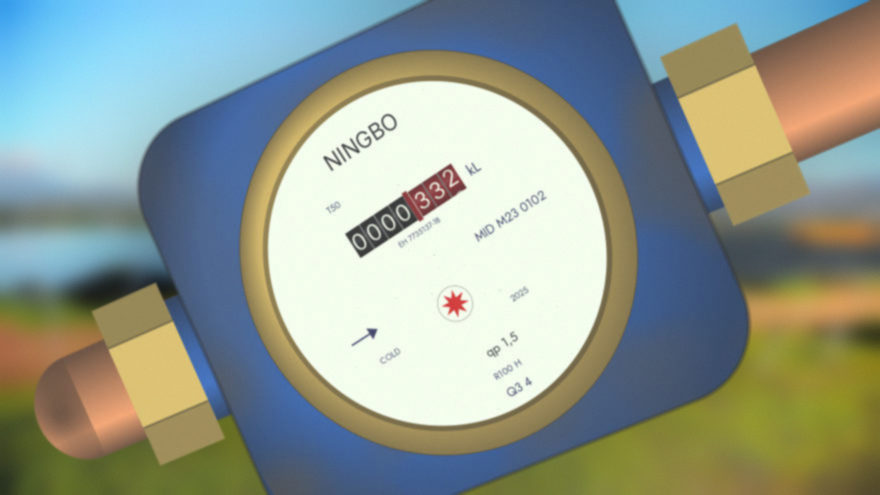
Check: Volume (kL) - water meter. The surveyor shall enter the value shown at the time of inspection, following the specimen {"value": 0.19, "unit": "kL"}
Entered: {"value": 0.332, "unit": "kL"}
